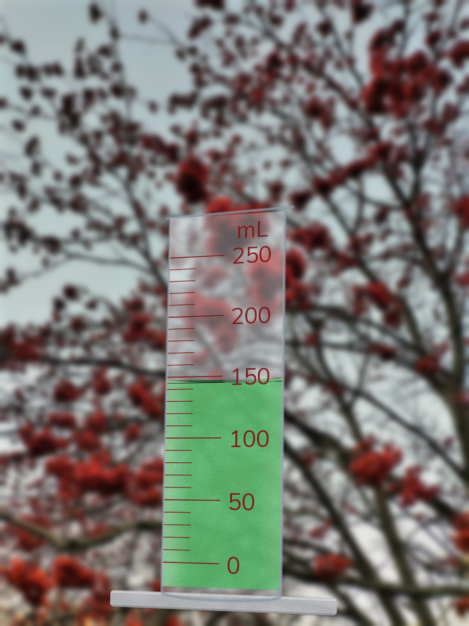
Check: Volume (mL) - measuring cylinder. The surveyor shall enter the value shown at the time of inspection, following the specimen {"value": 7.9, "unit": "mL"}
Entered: {"value": 145, "unit": "mL"}
